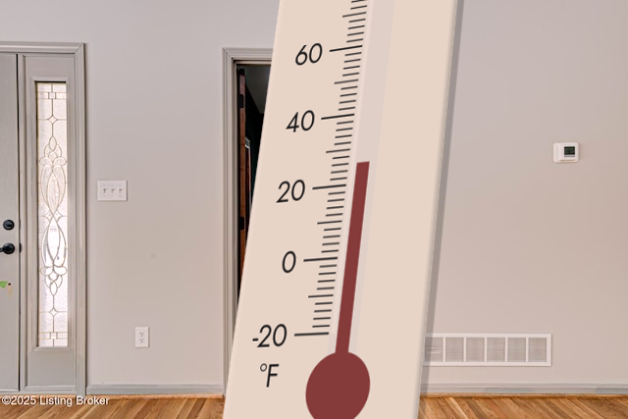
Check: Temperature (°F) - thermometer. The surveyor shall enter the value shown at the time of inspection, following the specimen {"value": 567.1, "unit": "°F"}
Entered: {"value": 26, "unit": "°F"}
